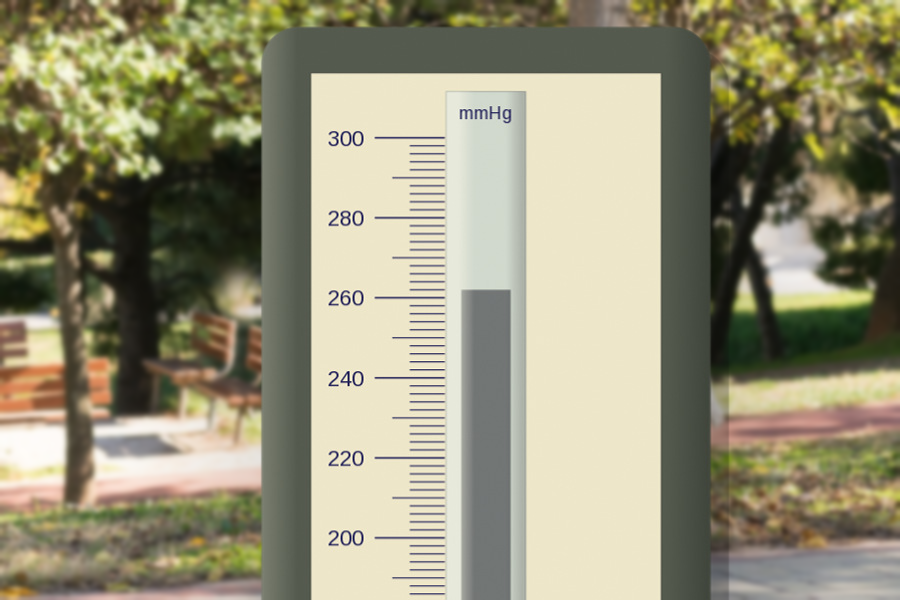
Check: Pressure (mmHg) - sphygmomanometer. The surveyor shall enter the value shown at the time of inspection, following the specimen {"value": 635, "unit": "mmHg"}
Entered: {"value": 262, "unit": "mmHg"}
